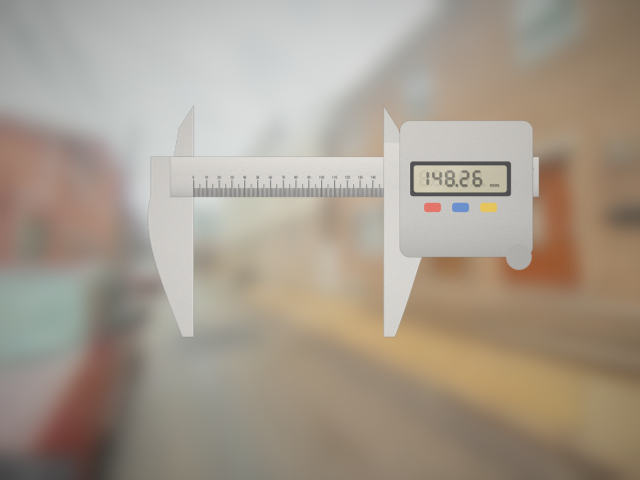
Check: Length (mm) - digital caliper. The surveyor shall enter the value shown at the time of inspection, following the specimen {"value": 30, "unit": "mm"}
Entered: {"value": 148.26, "unit": "mm"}
